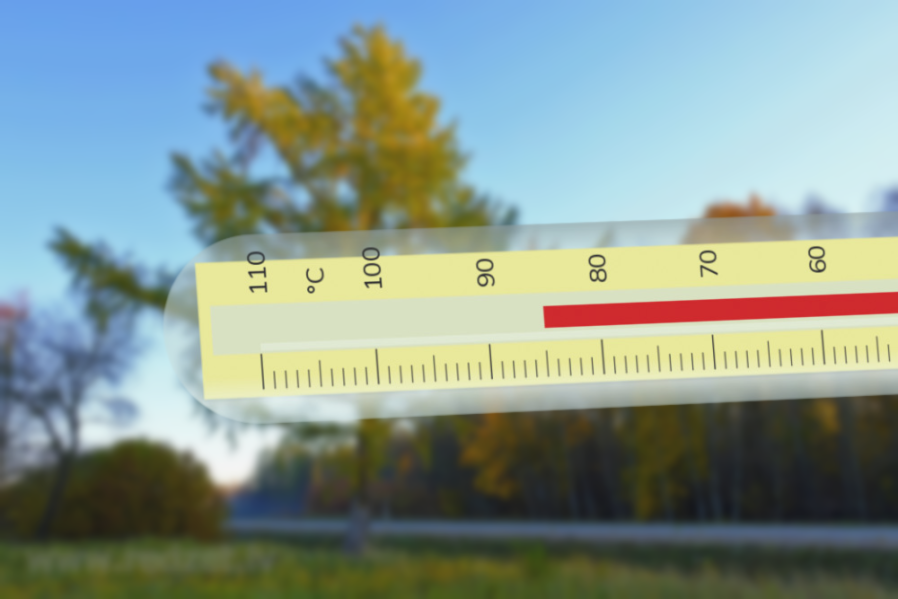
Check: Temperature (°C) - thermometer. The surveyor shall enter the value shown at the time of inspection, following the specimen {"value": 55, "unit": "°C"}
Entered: {"value": 85, "unit": "°C"}
